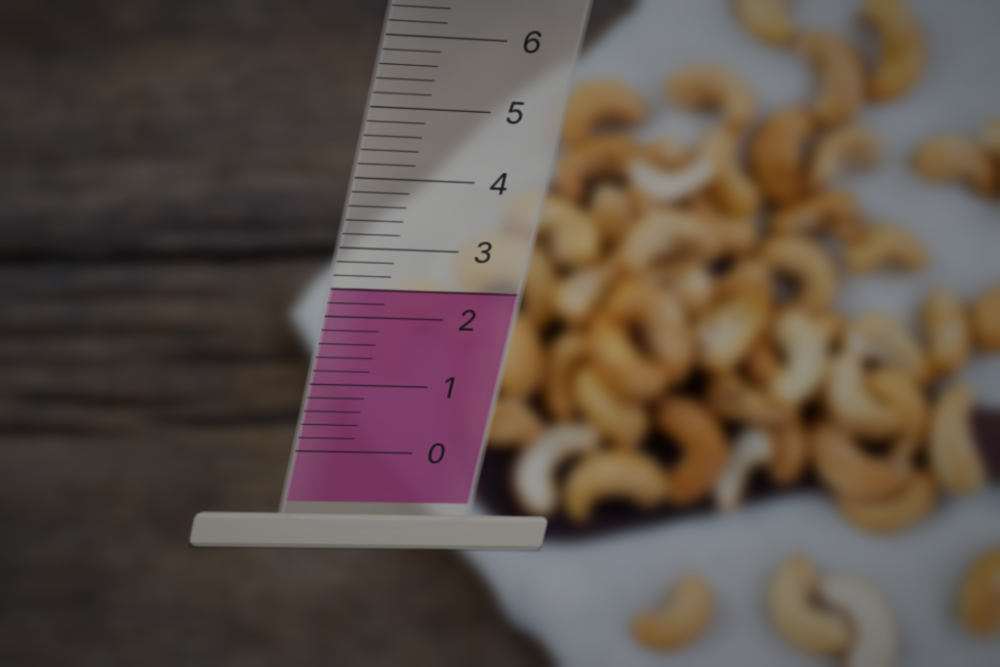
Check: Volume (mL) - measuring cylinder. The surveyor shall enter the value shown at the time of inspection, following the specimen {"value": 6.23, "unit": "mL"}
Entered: {"value": 2.4, "unit": "mL"}
